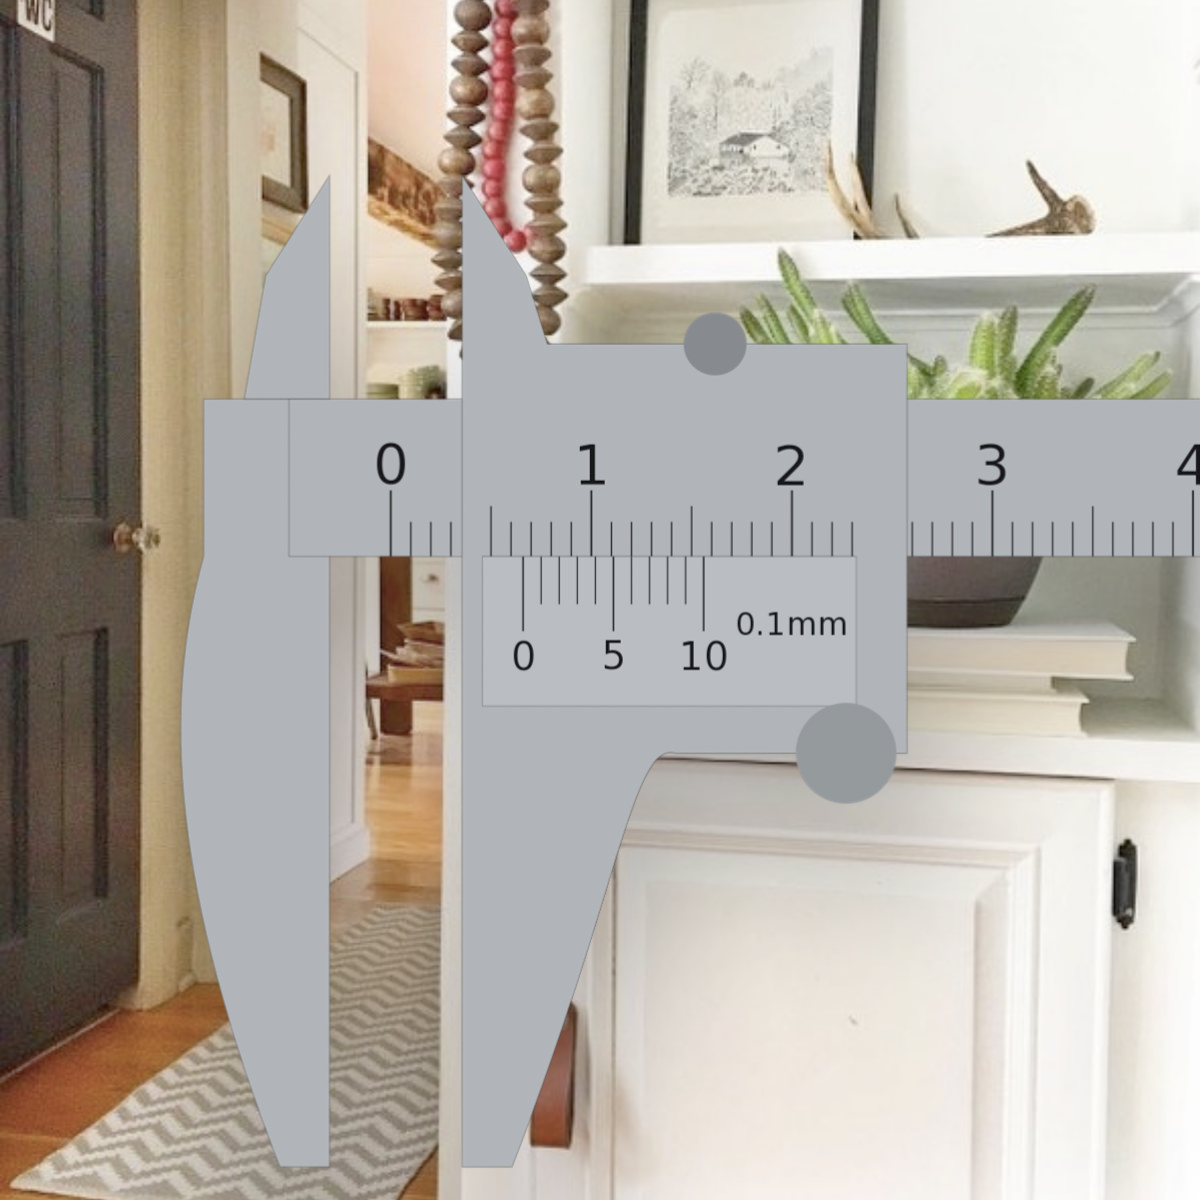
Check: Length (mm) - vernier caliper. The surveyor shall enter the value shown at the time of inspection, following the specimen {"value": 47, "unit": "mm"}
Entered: {"value": 6.6, "unit": "mm"}
